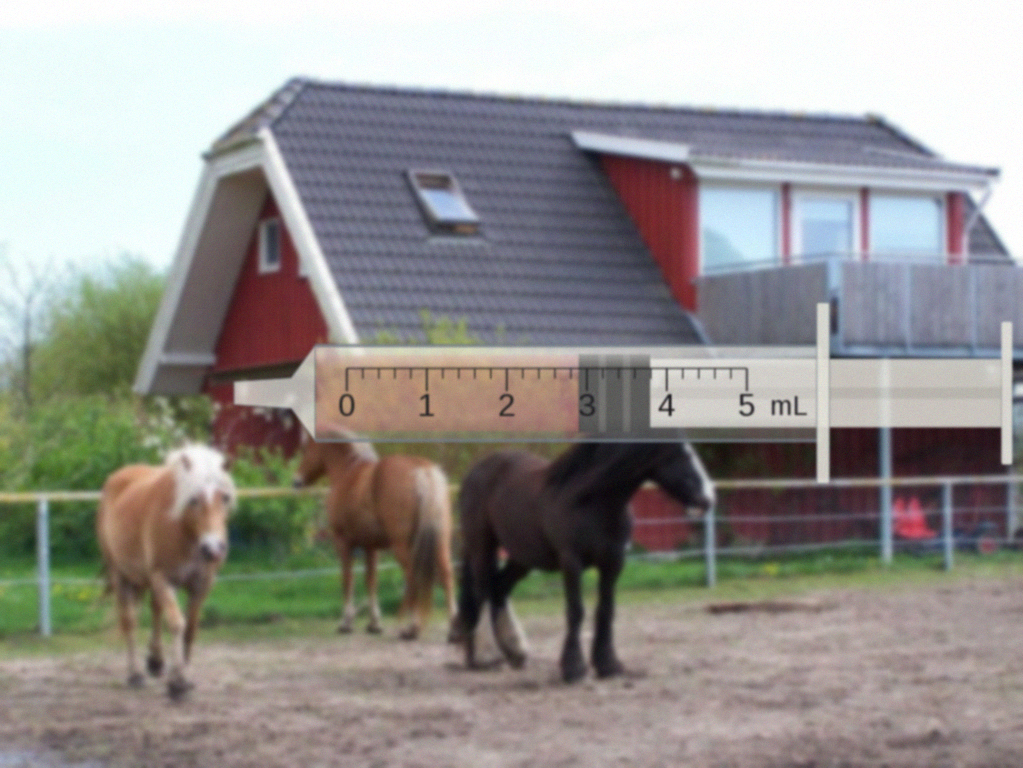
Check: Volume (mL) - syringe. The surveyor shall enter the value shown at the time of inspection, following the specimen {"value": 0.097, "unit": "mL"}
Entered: {"value": 2.9, "unit": "mL"}
